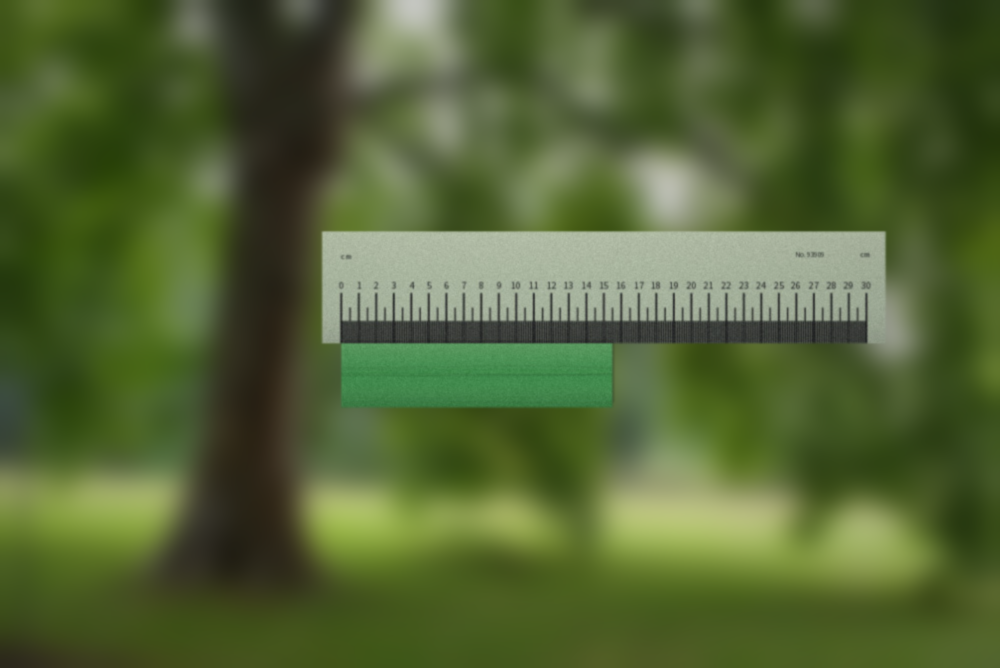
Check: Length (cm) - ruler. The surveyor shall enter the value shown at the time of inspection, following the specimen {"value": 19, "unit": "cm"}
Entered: {"value": 15.5, "unit": "cm"}
